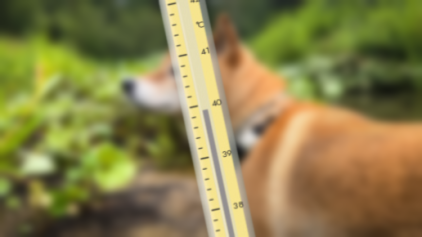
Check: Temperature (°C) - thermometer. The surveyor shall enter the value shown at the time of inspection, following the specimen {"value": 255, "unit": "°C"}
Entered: {"value": 39.9, "unit": "°C"}
